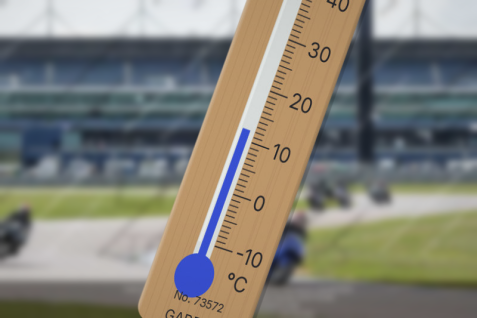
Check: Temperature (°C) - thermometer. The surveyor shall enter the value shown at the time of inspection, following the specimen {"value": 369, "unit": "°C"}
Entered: {"value": 12, "unit": "°C"}
